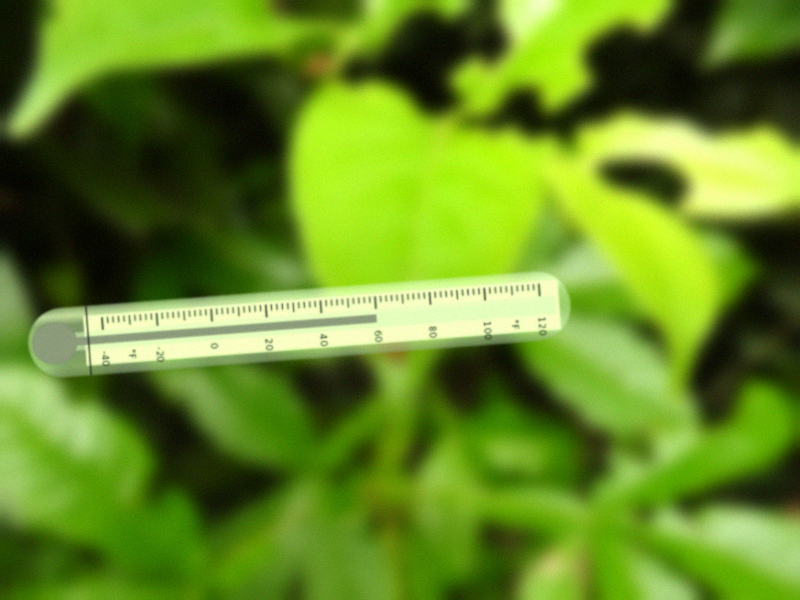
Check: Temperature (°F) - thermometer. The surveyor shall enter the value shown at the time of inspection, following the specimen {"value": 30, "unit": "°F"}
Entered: {"value": 60, "unit": "°F"}
